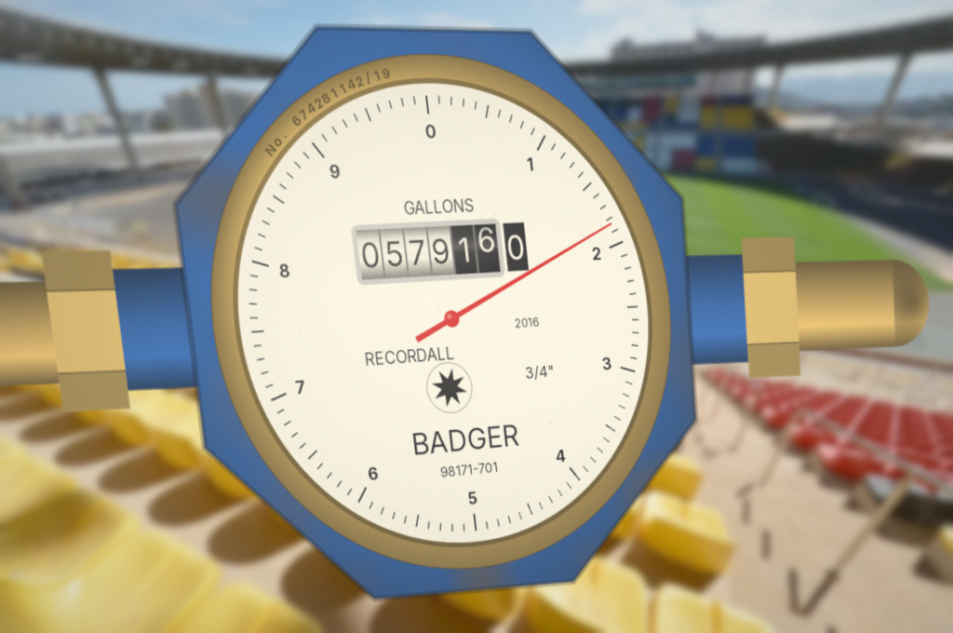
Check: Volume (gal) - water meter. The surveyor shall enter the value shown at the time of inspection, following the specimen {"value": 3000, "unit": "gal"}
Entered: {"value": 579161.8, "unit": "gal"}
